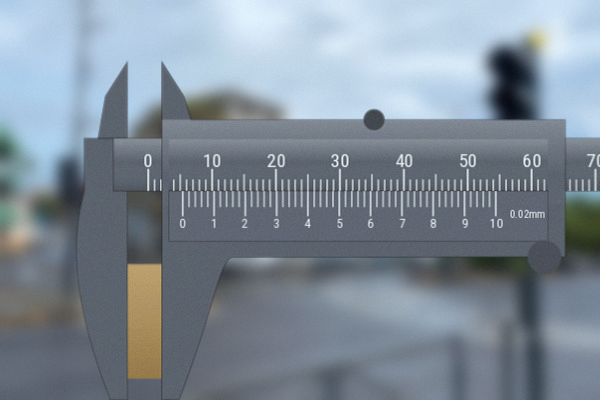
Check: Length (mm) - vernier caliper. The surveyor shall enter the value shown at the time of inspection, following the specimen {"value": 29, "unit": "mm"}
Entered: {"value": 5.4, "unit": "mm"}
